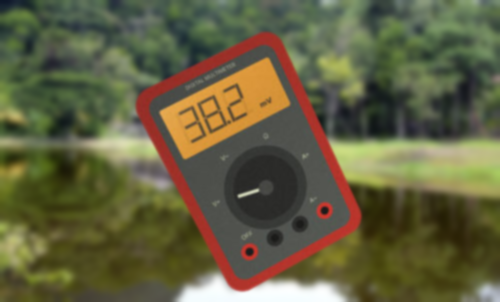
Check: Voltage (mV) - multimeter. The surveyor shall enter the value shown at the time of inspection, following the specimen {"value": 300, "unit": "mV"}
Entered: {"value": 38.2, "unit": "mV"}
